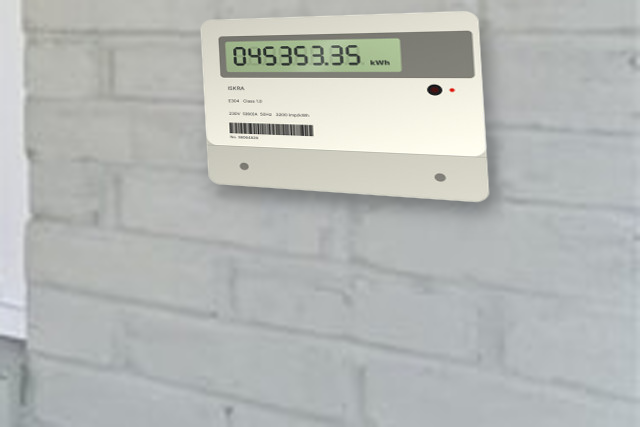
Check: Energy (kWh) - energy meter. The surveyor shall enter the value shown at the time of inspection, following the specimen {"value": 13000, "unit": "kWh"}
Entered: {"value": 45353.35, "unit": "kWh"}
